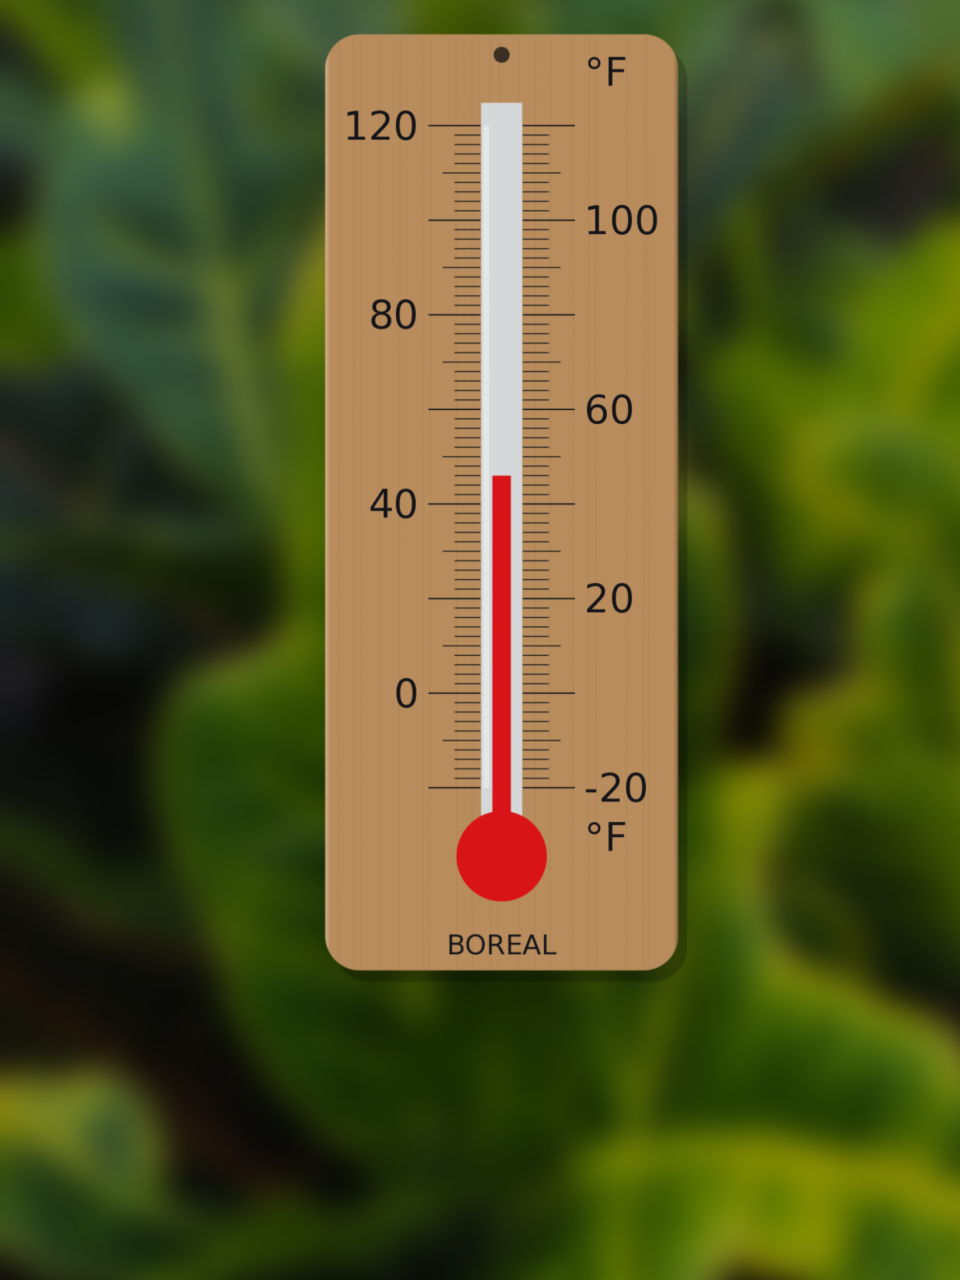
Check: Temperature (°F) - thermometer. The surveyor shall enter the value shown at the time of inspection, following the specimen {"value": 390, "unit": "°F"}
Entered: {"value": 46, "unit": "°F"}
